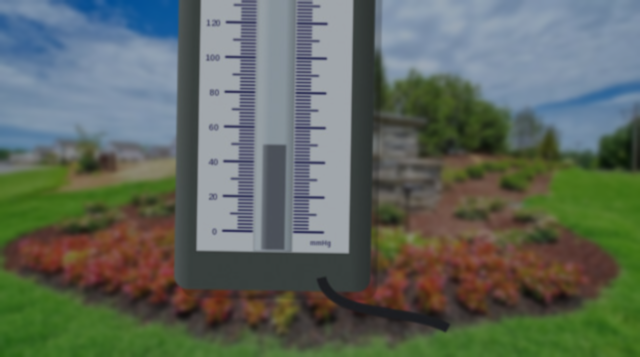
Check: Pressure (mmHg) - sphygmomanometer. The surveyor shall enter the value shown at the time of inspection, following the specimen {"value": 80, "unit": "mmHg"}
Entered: {"value": 50, "unit": "mmHg"}
